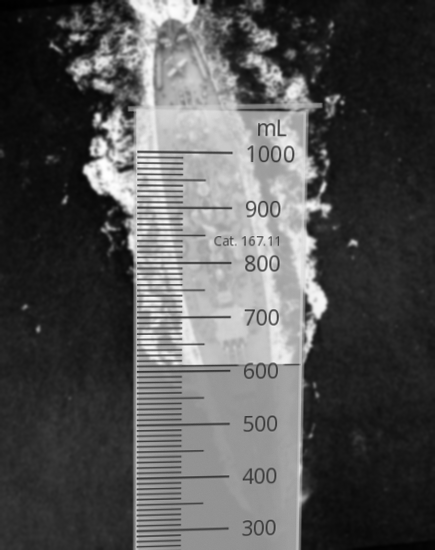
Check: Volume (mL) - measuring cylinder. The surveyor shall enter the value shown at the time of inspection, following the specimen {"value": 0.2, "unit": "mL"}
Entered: {"value": 610, "unit": "mL"}
